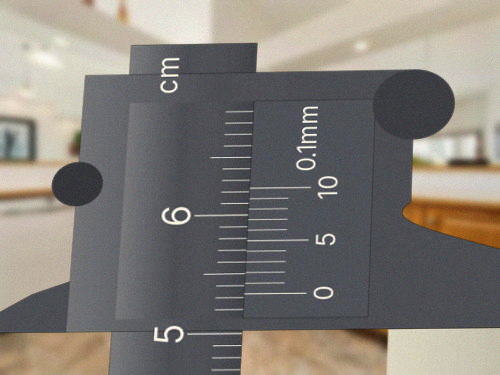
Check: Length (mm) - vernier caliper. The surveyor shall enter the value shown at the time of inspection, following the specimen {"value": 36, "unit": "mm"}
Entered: {"value": 53.3, "unit": "mm"}
